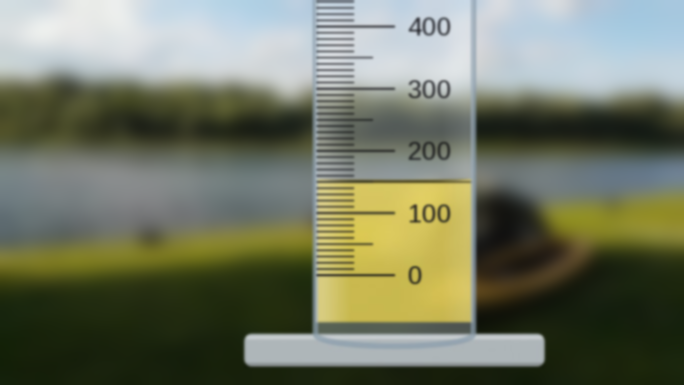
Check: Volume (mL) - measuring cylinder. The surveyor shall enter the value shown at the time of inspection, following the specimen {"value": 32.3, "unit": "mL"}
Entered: {"value": 150, "unit": "mL"}
